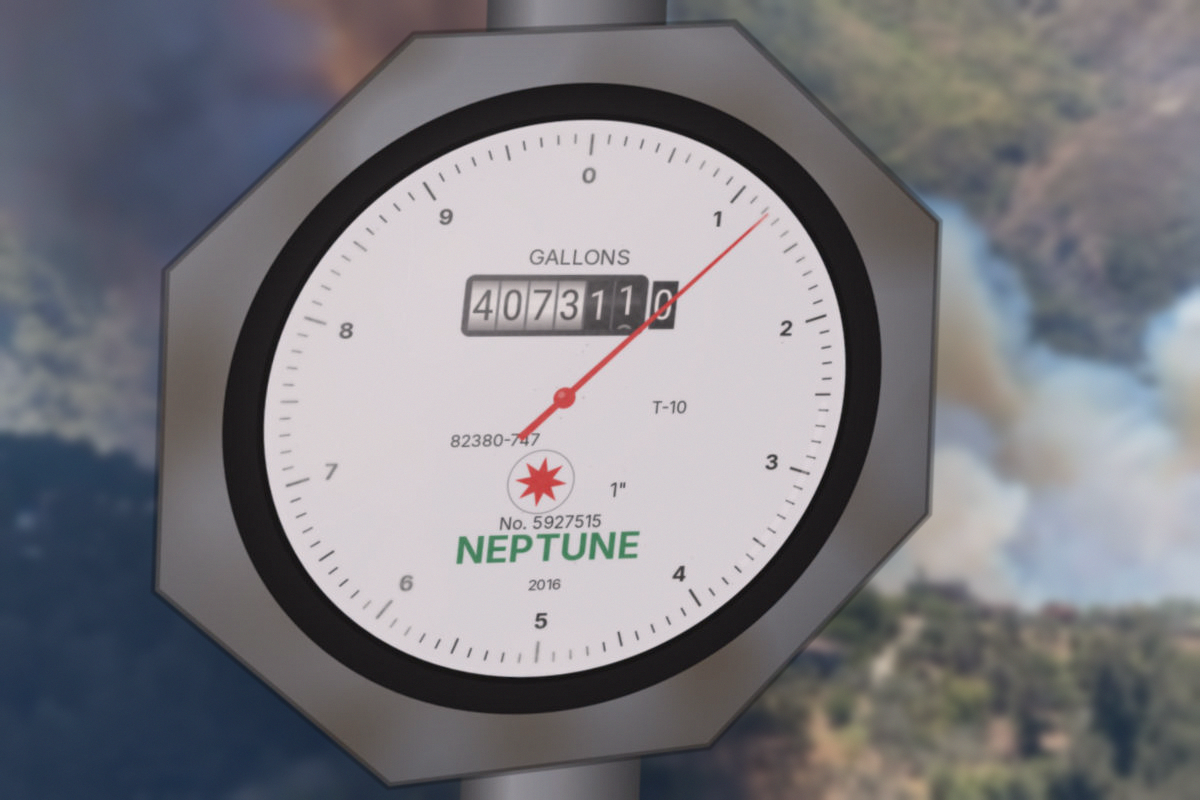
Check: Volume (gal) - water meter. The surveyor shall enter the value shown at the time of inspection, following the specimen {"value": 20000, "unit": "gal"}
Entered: {"value": 4073111.2, "unit": "gal"}
